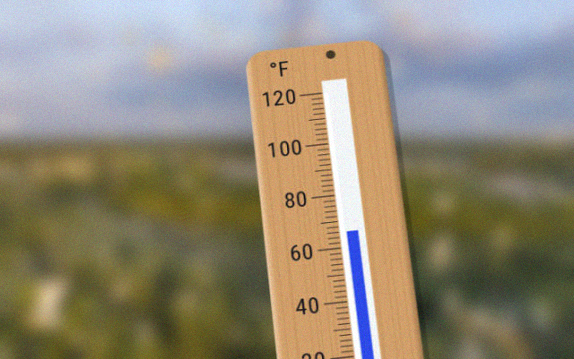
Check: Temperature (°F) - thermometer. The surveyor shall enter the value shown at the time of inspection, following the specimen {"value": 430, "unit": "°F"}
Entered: {"value": 66, "unit": "°F"}
